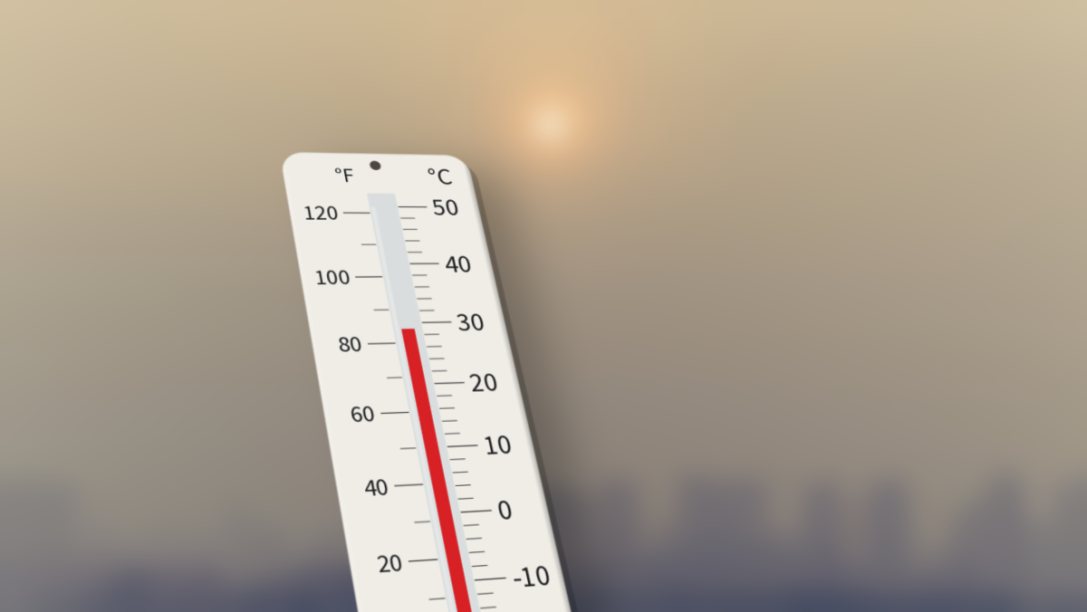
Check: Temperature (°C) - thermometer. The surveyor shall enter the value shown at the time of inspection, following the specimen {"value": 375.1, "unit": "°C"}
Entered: {"value": 29, "unit": "°C"}
